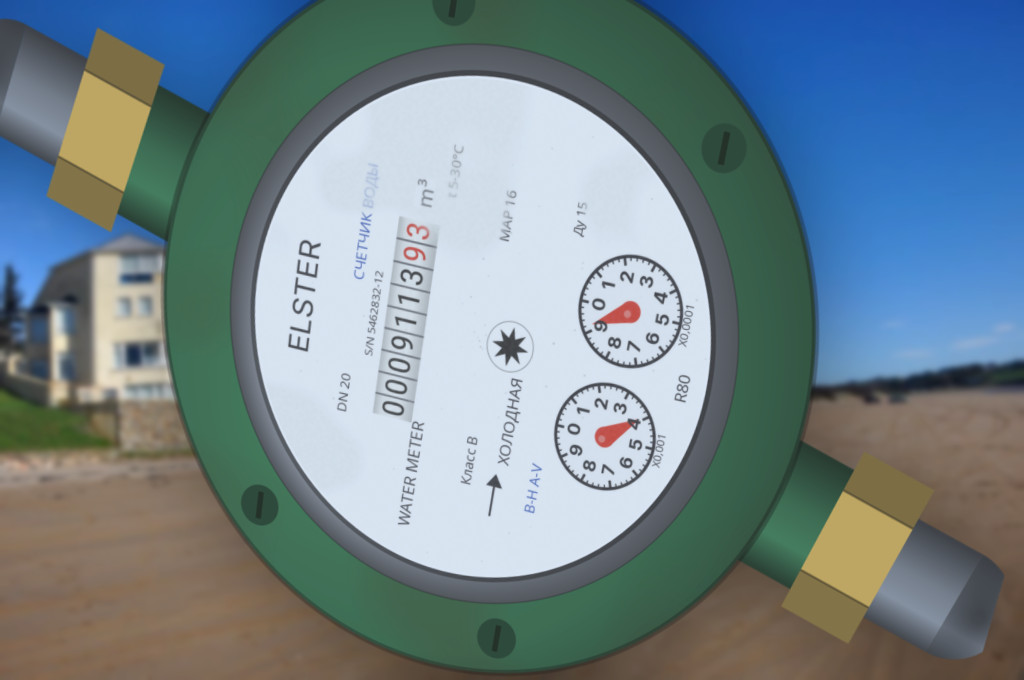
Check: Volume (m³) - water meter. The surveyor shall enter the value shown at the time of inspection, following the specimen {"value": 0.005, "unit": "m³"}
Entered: {"value": 9113.9339, "unit": "m³"}
